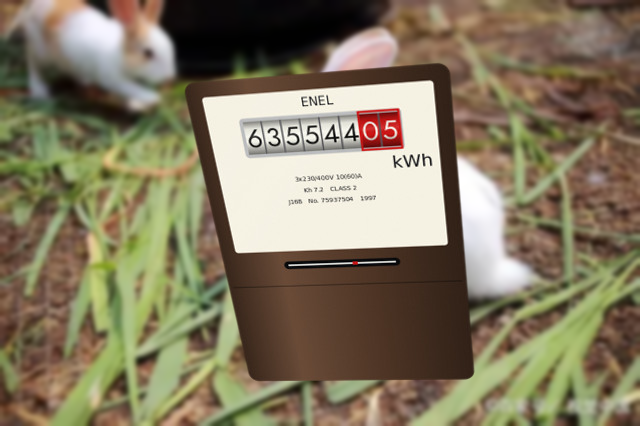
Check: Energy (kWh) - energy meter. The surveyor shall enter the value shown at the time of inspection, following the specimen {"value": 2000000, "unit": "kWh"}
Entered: {"value": 635544.05, "unit": "kWh"}
